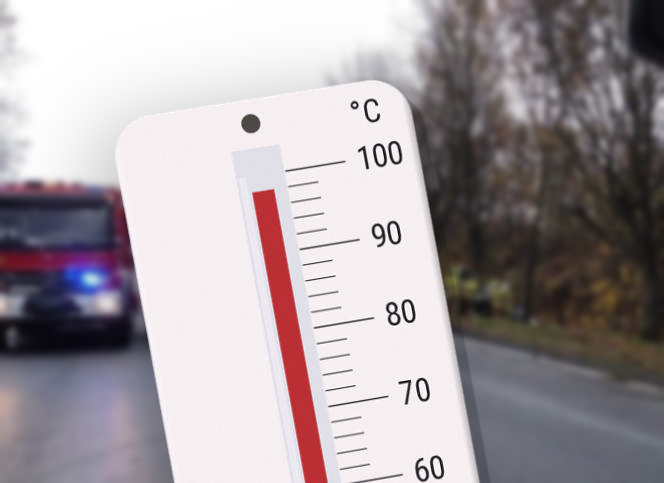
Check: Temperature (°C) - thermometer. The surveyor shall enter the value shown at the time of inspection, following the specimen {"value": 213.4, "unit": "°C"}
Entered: {"value": 98, "unit": "°C"}
